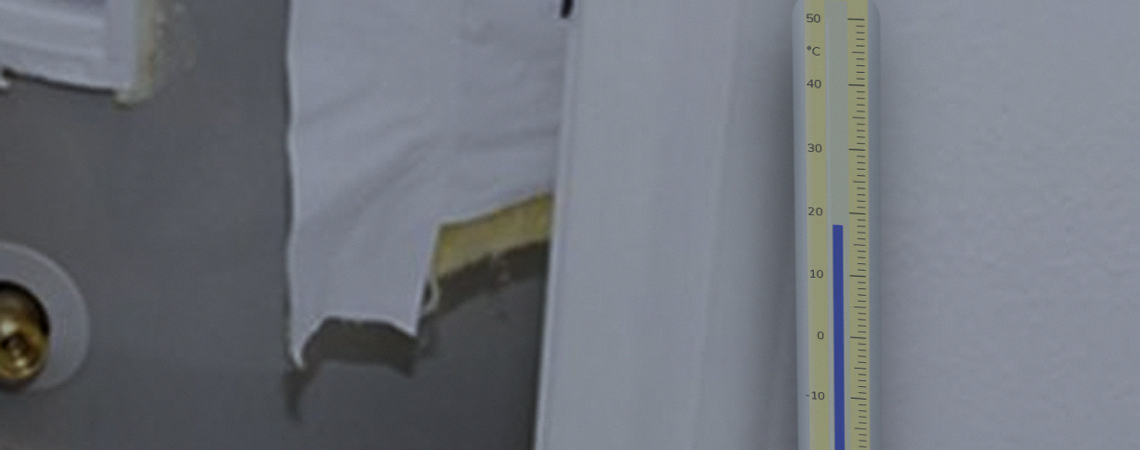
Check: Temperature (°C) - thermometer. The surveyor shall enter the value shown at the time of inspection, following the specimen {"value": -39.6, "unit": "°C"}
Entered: {"value": 18, "unit": "°C"}
